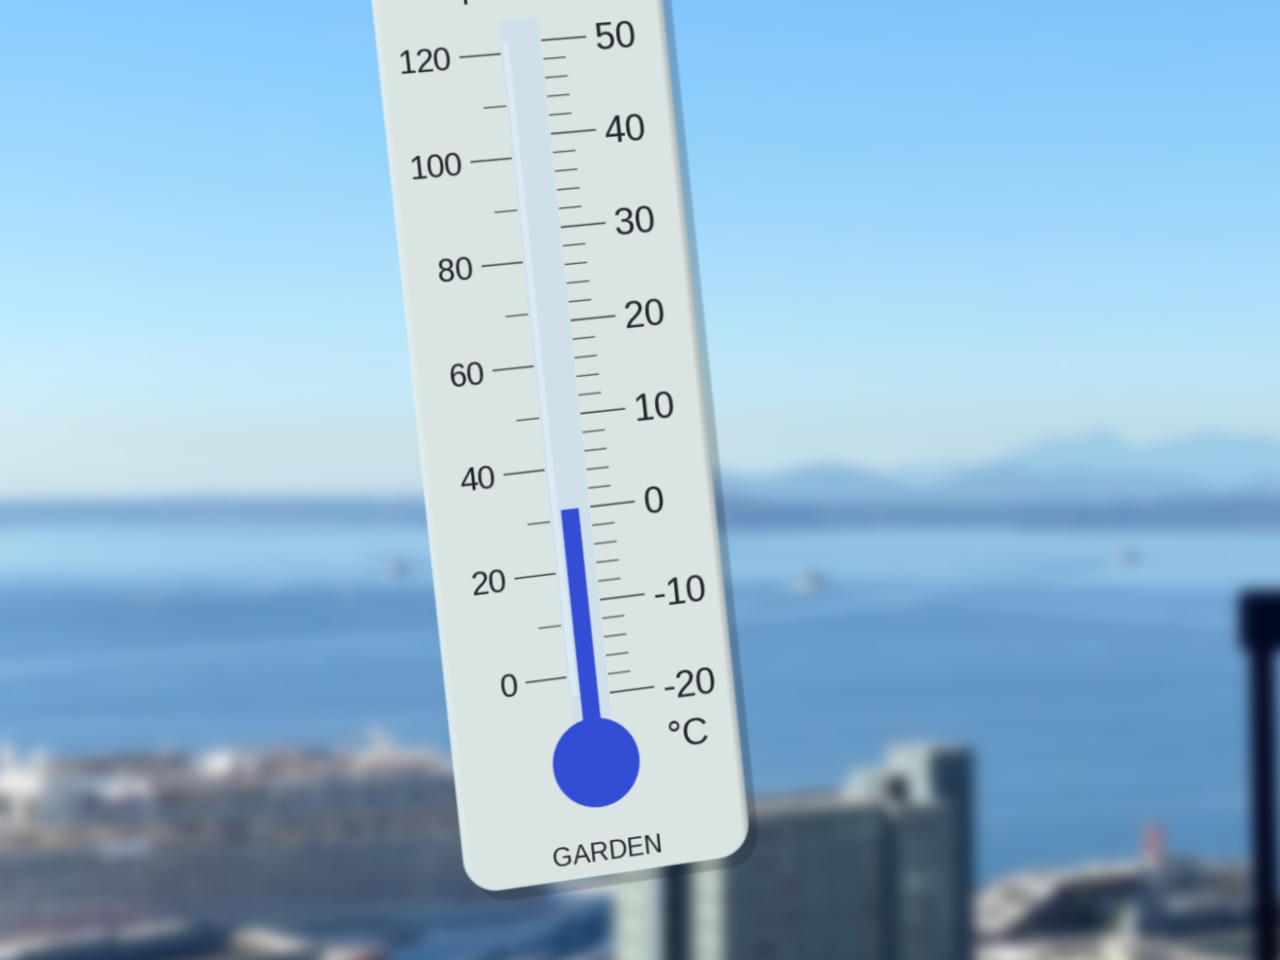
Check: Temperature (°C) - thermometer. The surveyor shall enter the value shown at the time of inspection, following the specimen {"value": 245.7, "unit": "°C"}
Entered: {"value": 0, "unit": "°C"}
